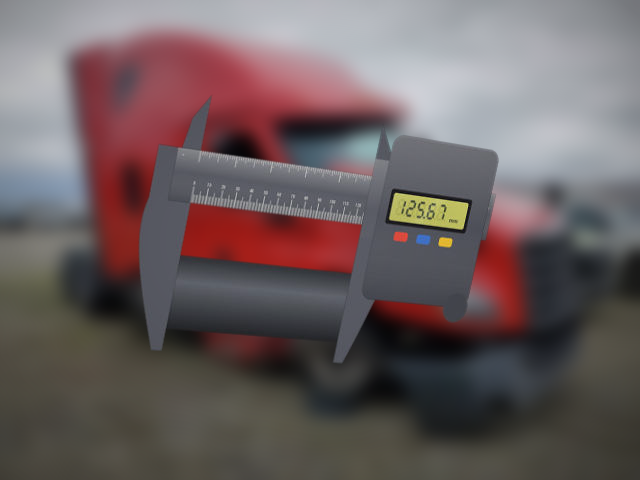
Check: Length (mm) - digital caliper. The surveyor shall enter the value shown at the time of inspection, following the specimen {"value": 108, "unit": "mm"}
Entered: {"value": 125.67, "unit": "mm"}
